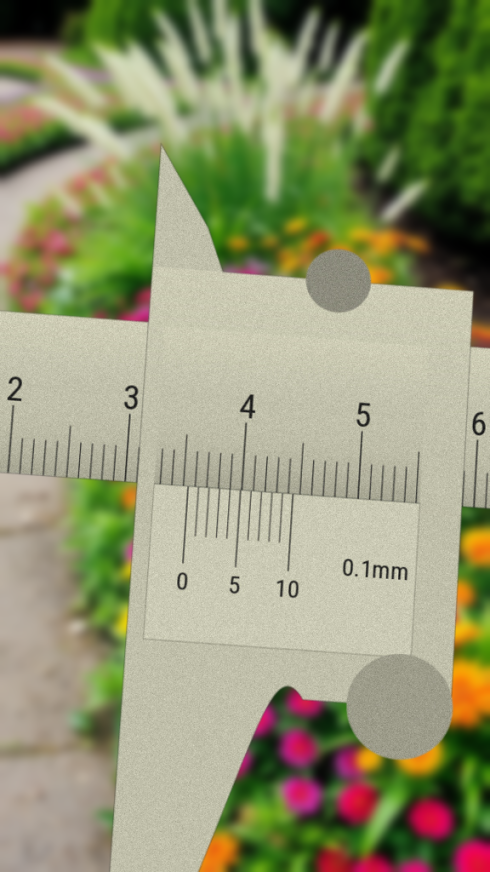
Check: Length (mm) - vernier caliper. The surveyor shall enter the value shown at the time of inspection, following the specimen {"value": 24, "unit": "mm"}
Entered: {"value": 35.4, "unit": "mm"}
